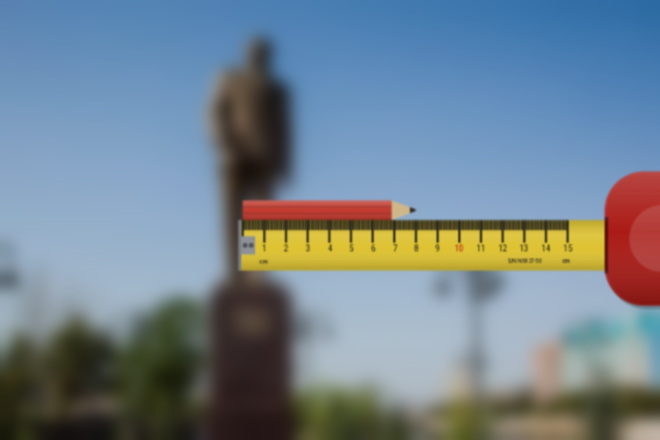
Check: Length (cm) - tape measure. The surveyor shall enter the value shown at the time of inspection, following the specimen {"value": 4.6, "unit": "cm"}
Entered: {"value": 8, "unit": "cm"}
